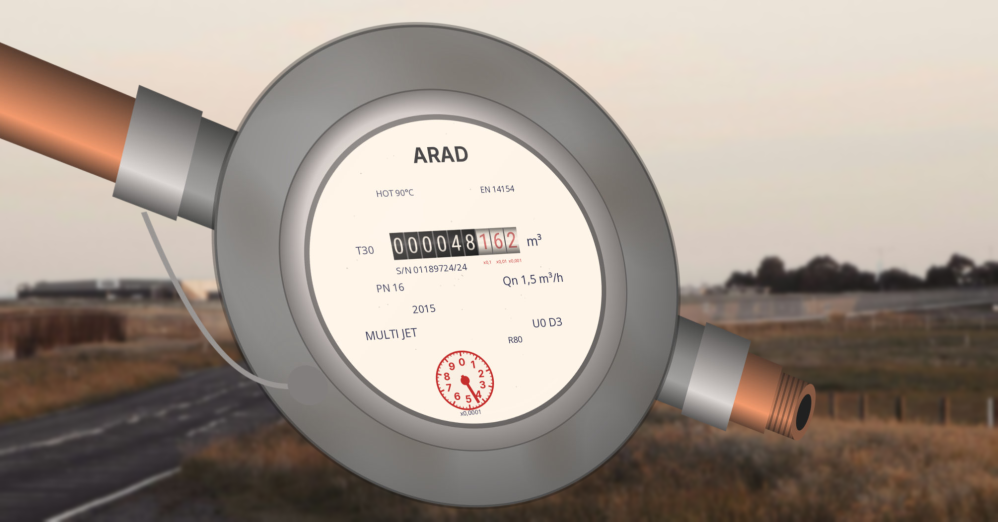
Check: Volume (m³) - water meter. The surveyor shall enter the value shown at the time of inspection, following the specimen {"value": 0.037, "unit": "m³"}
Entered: {"value": 48.1624, "unit": "m³"}
